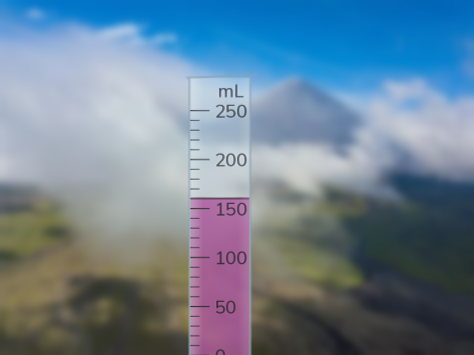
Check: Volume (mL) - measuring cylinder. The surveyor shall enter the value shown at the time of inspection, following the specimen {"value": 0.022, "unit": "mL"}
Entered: {"value": 160, "unit": "mL"}
